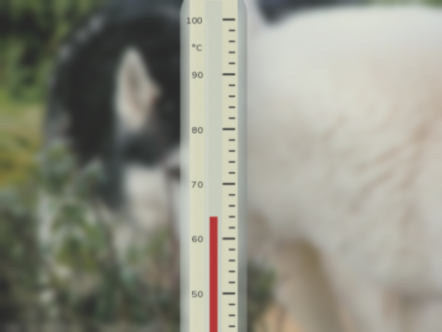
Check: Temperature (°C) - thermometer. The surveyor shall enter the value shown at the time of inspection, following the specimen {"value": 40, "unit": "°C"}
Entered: {"value": 64, "unit": "°C"}
